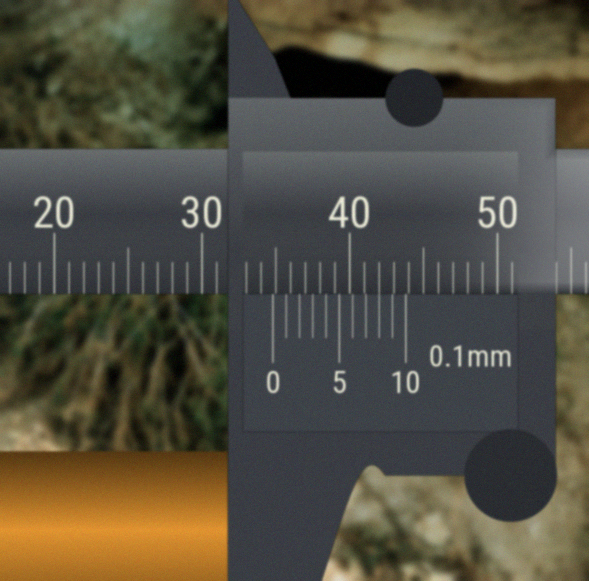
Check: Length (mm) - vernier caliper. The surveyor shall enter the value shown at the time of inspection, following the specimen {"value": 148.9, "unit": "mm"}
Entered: {"value": 34.8, "unit": "mm"}
